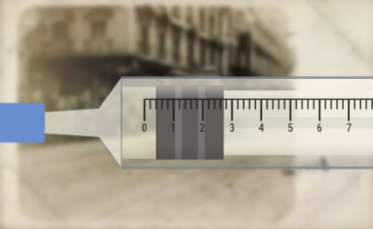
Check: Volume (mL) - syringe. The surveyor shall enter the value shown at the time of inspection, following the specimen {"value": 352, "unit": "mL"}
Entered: {"value": 0.4, "unit": "mL"}
